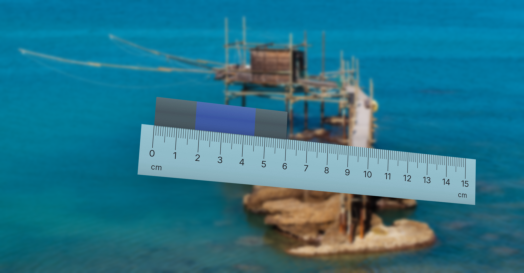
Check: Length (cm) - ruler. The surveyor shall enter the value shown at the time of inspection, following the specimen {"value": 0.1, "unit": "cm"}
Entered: {"value": 6, "unit": "cm"}
